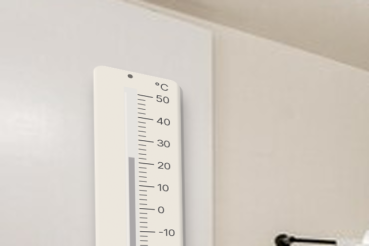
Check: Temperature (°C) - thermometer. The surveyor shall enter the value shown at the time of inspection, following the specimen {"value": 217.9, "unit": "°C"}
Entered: {"value": 22, "unit": "°C"}
